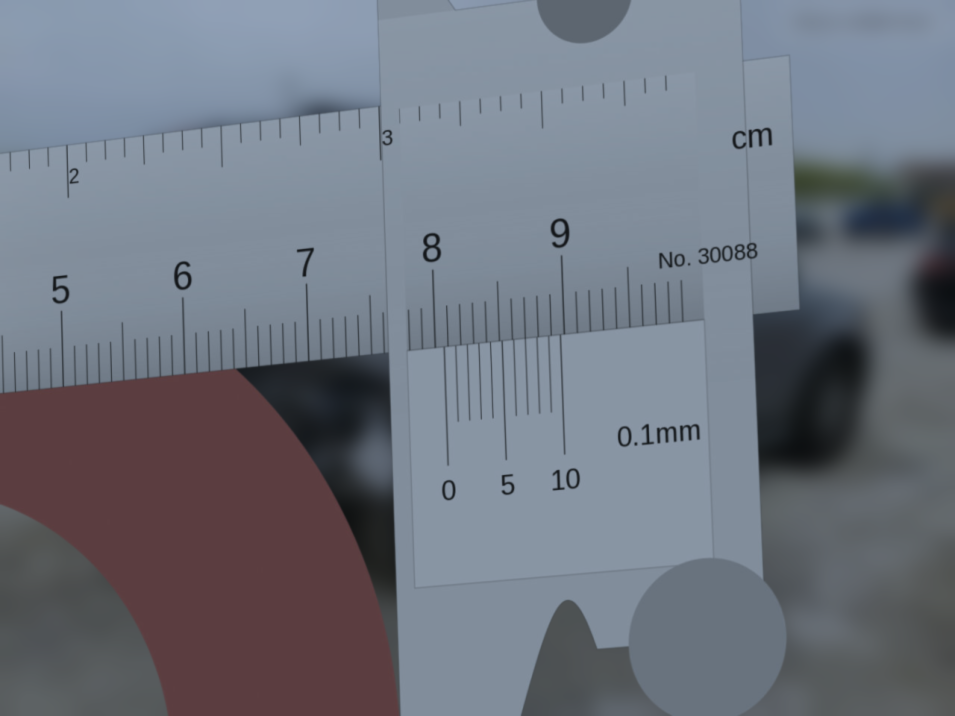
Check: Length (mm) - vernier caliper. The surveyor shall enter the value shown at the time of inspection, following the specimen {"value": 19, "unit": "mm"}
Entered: {"value": 80.7, "unit": "mm"}
